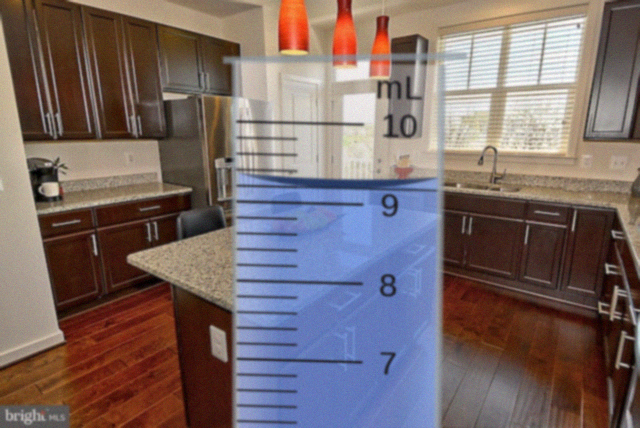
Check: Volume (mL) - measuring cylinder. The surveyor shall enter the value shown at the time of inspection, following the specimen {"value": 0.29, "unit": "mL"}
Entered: {"value": 9.2, "unit": "mL"}
